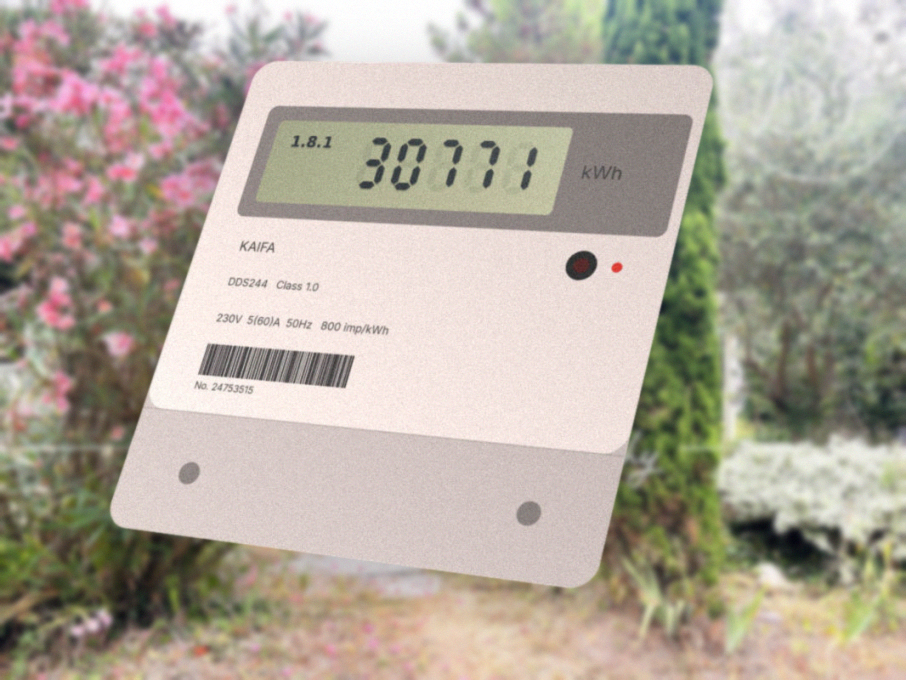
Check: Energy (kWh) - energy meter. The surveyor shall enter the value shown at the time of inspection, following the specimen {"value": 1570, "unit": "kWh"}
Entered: {"value": 30771, "unit": "kWh"}
